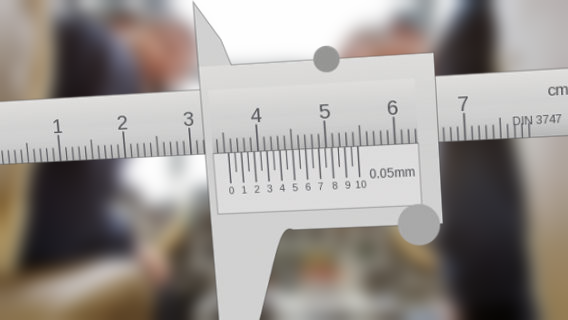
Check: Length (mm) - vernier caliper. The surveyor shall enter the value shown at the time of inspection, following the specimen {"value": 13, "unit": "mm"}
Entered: {"value": 35.6, "unit": "mm"}
